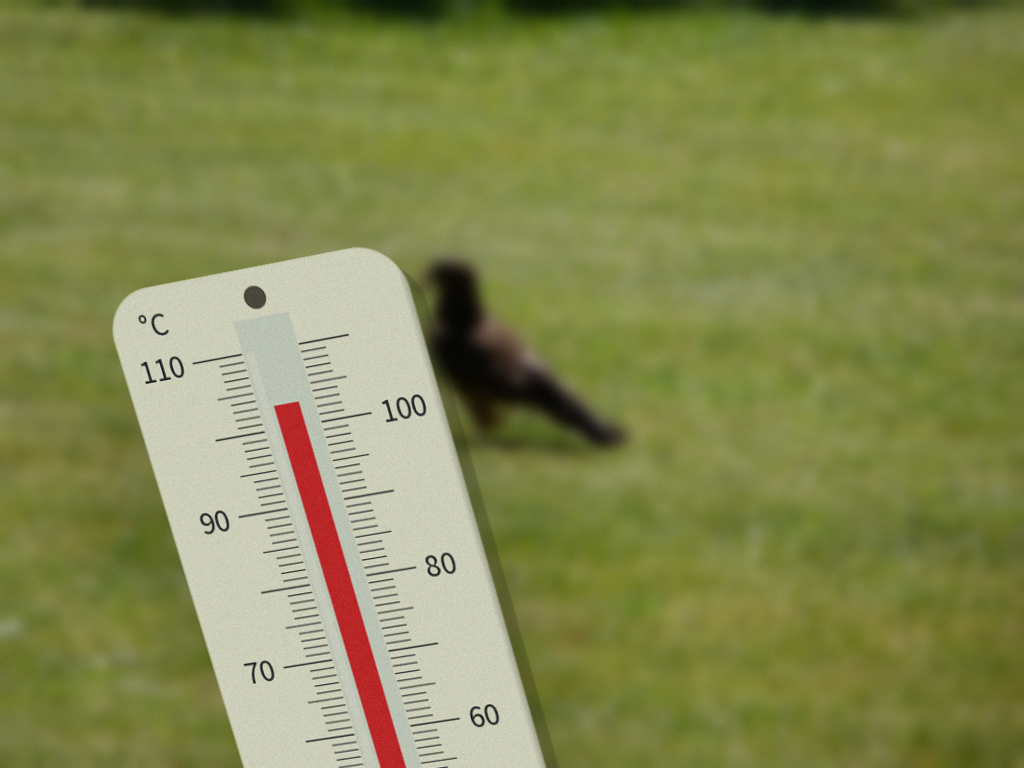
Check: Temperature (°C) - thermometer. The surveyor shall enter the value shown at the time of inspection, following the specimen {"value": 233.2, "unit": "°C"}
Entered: {"value": 103, "unit": "°C"}
